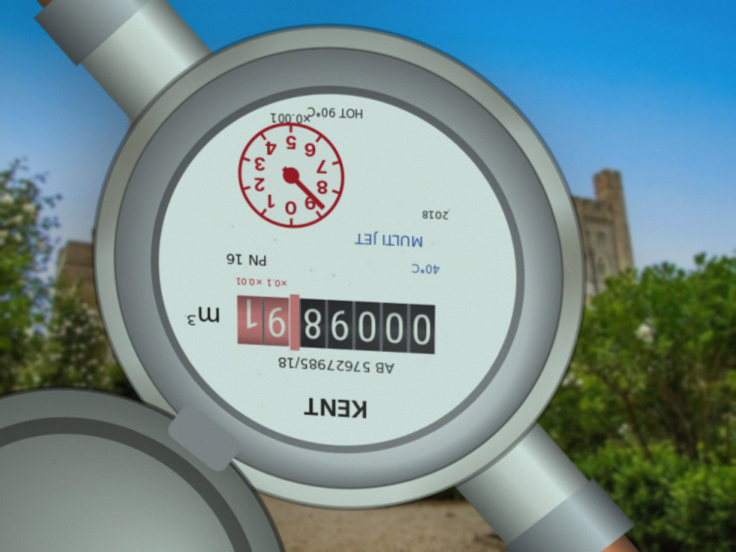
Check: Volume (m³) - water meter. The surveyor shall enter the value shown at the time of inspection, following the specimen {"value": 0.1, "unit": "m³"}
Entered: {"value": 98.908, "unit": "m³"}
